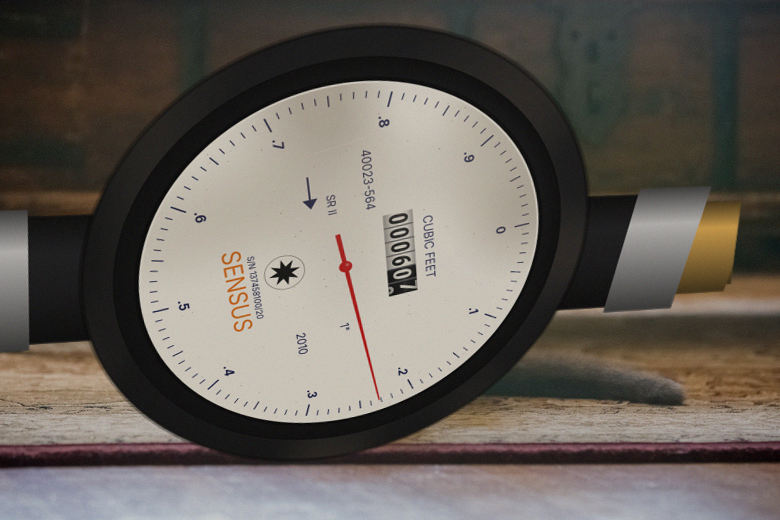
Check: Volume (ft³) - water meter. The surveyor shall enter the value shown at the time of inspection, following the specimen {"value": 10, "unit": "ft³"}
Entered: {"value": 607.23, "unit": "ft³"}
